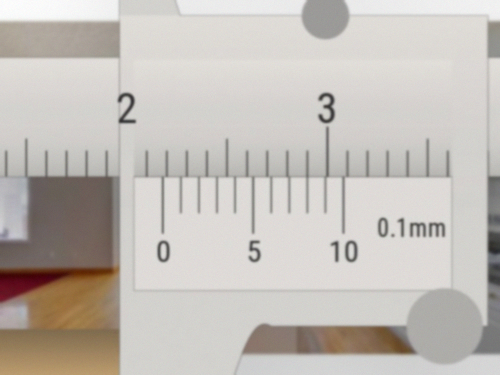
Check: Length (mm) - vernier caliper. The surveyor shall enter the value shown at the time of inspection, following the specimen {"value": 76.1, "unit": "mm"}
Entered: {"value": 21.8, "unit": "mm"}
